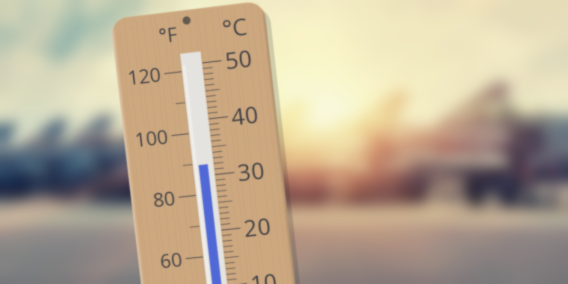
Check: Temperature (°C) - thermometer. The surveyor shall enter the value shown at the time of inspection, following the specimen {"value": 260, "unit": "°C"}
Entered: {"value": 32, "unit": "°C"}
